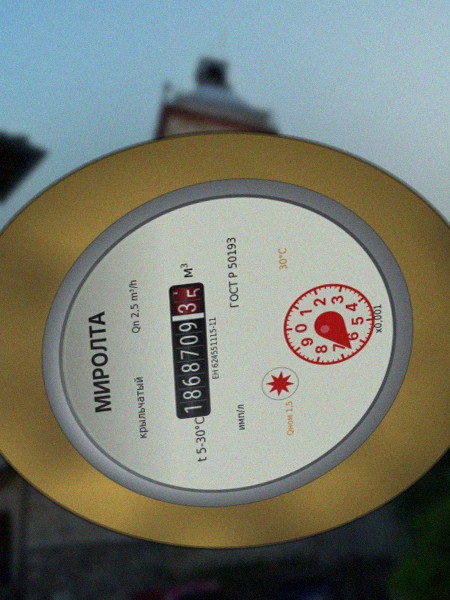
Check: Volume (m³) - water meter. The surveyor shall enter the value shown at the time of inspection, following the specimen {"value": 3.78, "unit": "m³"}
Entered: {"value": 1868709.346, "unit": "m³"}
